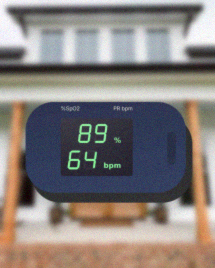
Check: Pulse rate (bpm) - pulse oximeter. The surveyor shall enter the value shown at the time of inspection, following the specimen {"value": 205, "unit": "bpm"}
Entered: {"value": 64, "unit": "bpm"}
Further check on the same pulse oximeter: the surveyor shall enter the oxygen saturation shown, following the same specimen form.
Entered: {"value": 89, "unit": "%"}
